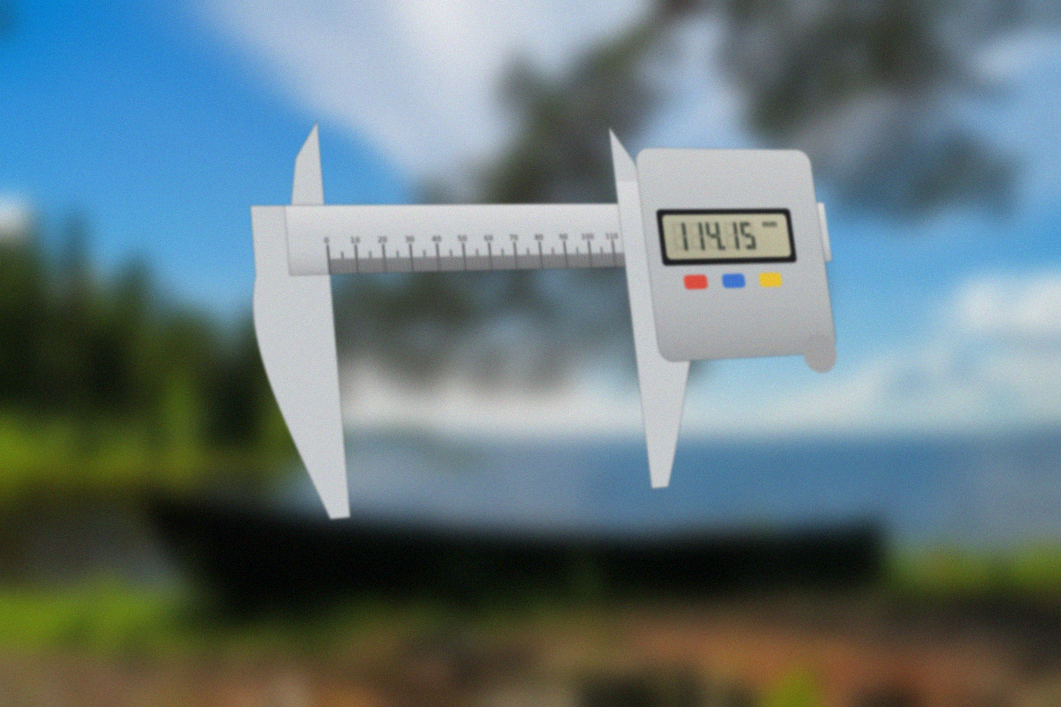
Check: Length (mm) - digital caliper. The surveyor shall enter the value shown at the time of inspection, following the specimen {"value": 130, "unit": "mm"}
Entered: {"value": 114.15, "unit": "mm"}
